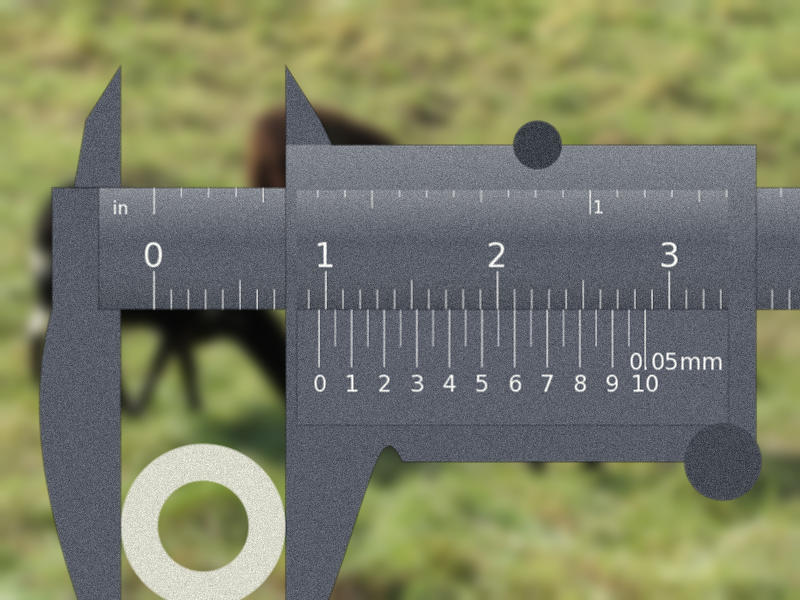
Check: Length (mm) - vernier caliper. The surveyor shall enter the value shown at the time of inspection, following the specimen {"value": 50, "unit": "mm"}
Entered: {"value": 9.6, "unit": "mm"}
